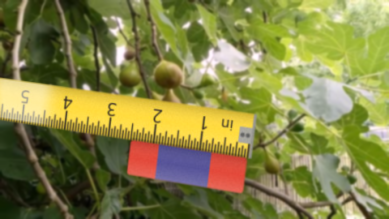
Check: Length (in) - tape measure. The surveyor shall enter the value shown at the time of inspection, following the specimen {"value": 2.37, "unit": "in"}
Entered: {"value": 2.5, "unit": "in"}
